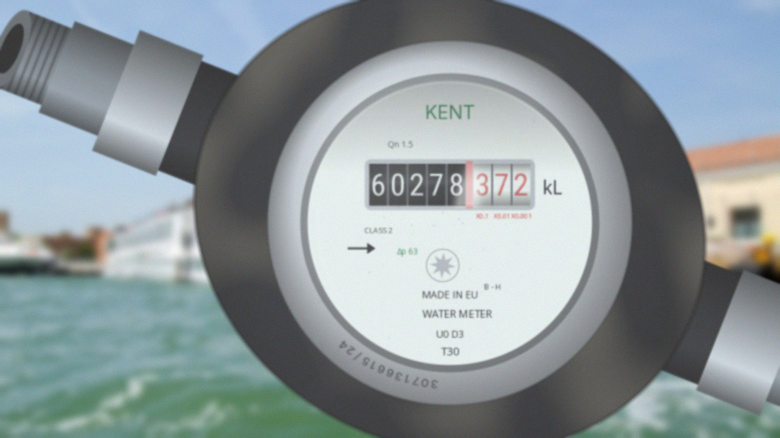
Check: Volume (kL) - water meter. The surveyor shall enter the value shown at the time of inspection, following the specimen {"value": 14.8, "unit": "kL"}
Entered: {"value": 60278.372, "unit": "kL"}
